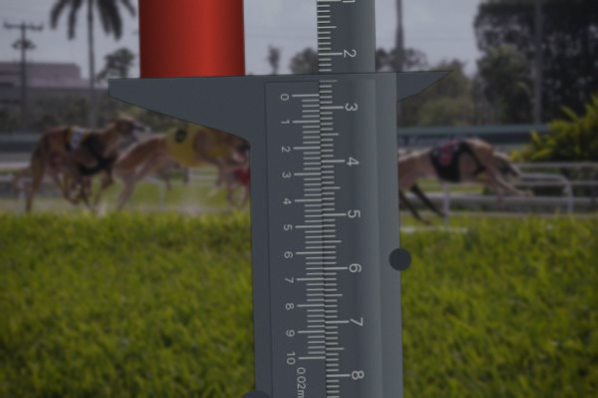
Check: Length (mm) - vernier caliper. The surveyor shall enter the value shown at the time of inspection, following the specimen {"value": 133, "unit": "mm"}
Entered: {"value": 27.6, "unit": "mm"}
